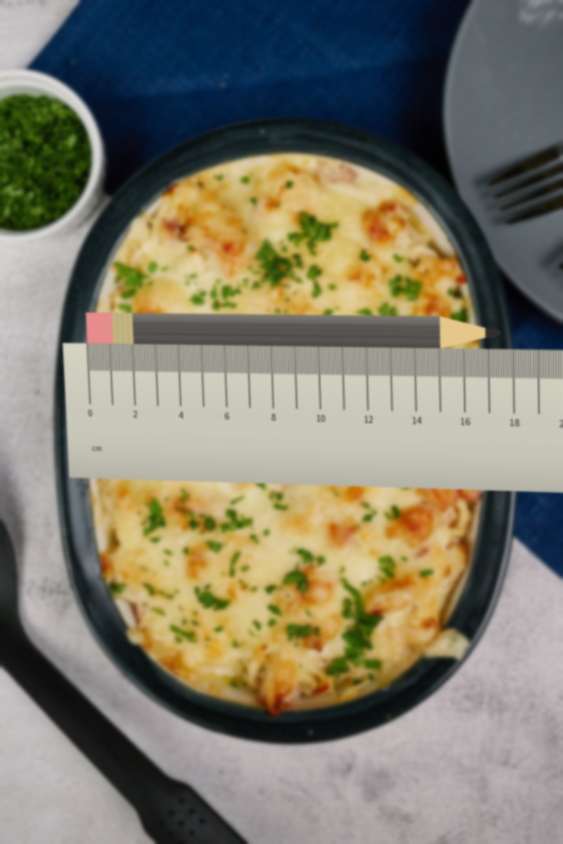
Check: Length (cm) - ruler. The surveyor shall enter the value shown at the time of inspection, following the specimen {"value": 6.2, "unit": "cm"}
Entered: {"value": 17.5, "unit": "cm"}
